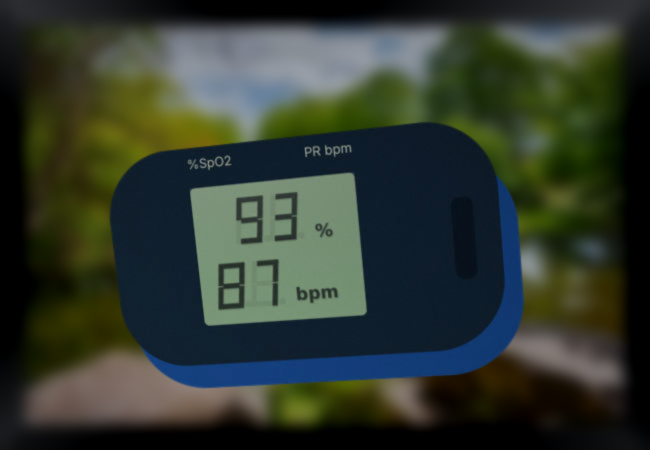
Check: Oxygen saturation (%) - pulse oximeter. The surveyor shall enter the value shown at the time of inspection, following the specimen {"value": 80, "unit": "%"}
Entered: {"value": 93, "unit": "%"}
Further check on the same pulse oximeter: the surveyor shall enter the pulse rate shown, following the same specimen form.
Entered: {"value": 87, "unit": "bpm"}
